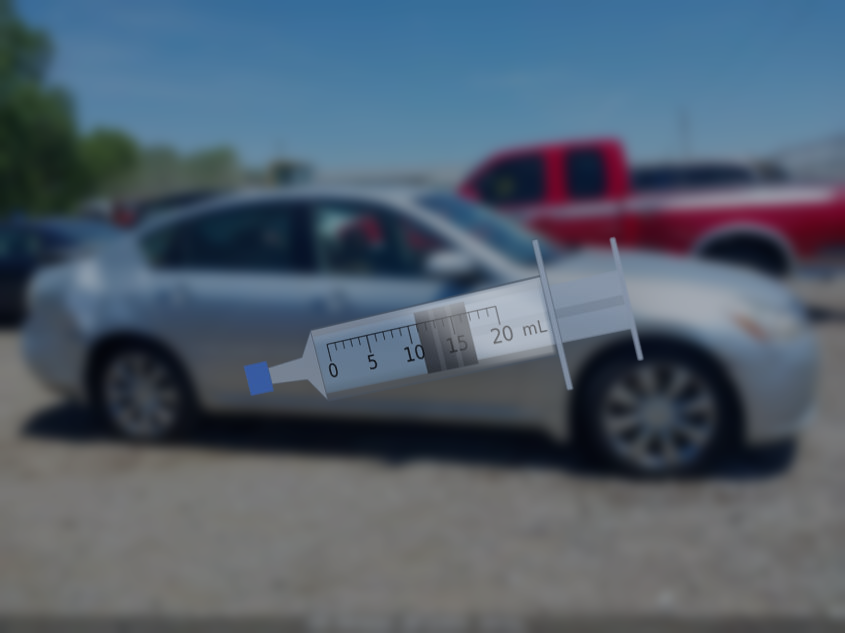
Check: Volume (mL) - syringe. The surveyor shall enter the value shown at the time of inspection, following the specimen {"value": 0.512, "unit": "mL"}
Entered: {"value": 11, "unit": "mL"}
